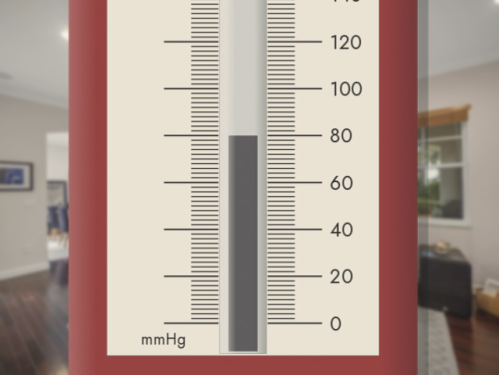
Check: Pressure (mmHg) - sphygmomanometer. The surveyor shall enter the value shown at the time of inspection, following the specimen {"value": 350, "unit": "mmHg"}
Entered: {"value": 80, "unit": "mmHg"}
